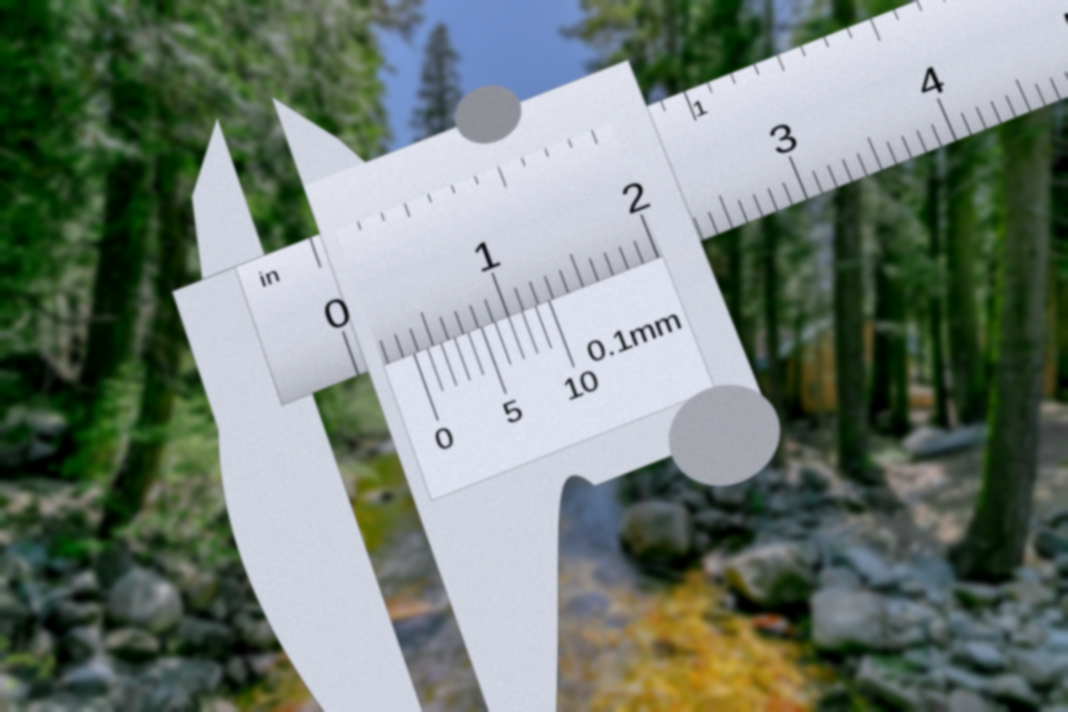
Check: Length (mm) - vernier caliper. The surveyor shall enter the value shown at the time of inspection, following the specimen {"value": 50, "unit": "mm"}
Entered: {"value": 3.7, "unit": "mm"}
